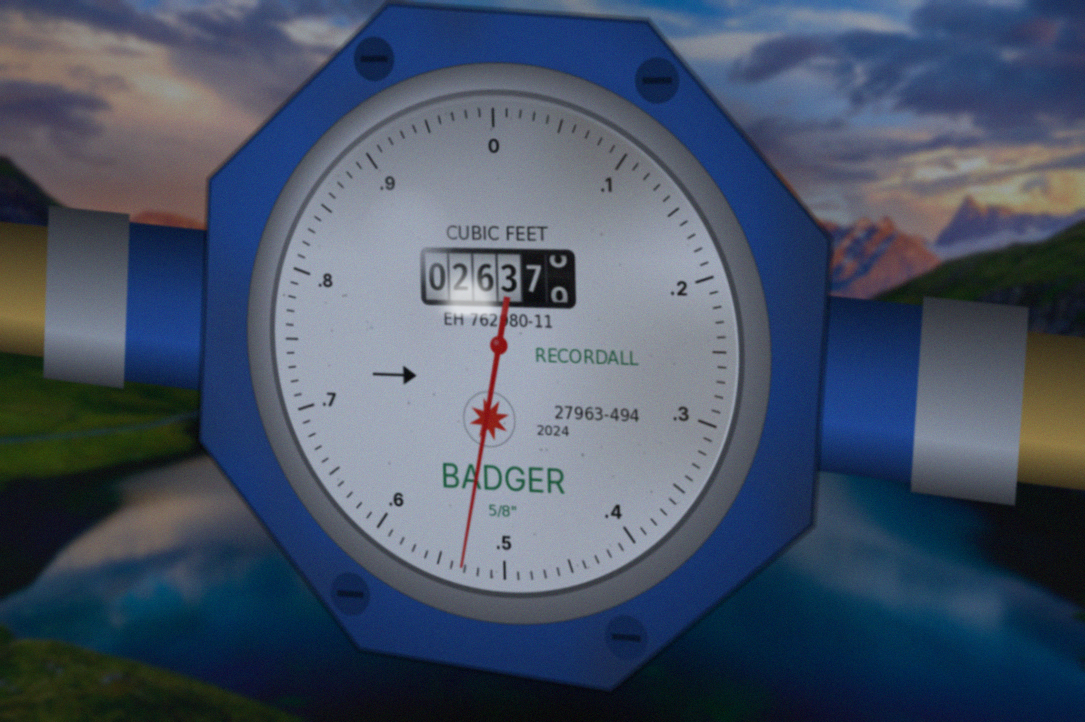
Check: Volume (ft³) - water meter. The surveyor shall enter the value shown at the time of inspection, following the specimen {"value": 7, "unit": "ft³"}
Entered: {"value": 26378.53, "unit": "ft³"}
